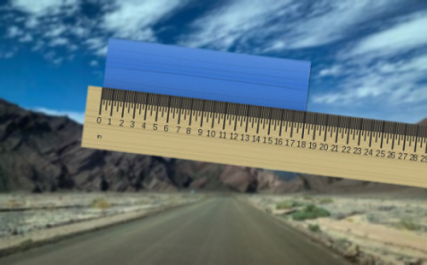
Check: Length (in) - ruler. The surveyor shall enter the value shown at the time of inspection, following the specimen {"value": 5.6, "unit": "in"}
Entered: {"value": 18, "unit": "in"}
